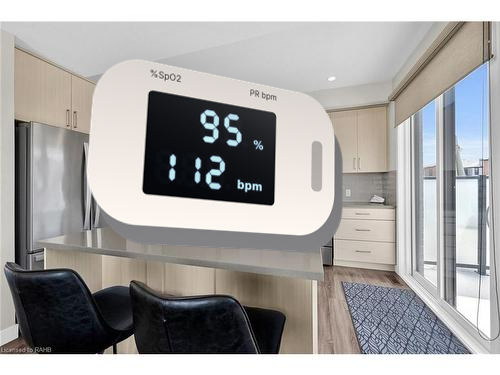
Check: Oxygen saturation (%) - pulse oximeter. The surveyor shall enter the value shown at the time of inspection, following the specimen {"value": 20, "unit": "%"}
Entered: {"value": 95, "unit": "%"}
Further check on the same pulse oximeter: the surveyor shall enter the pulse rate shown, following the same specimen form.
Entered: {"value": 112, "unit": "bpm"}
